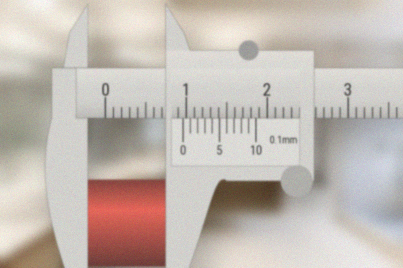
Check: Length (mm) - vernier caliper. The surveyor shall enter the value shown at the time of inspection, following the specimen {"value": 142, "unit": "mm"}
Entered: {"value": 9.6, "unit": "mm"}
